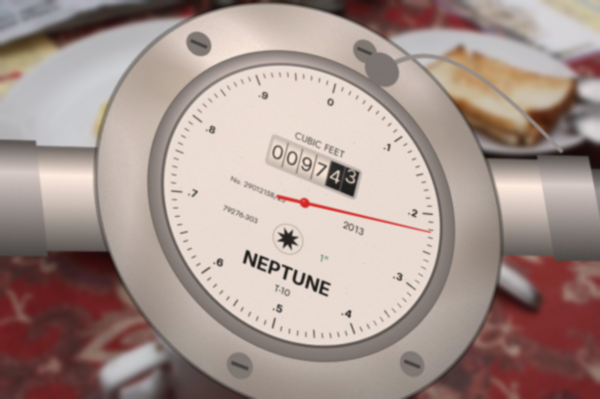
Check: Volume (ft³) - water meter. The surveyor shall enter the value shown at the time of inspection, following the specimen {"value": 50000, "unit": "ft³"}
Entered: {"value": 9743.22, "unit": "ft³"}
